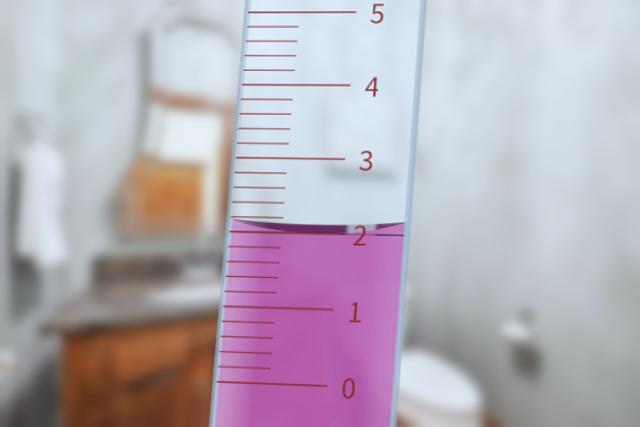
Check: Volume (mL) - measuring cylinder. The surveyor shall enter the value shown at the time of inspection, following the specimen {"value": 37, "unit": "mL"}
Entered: {"value": 2, "unit": "mL"}
